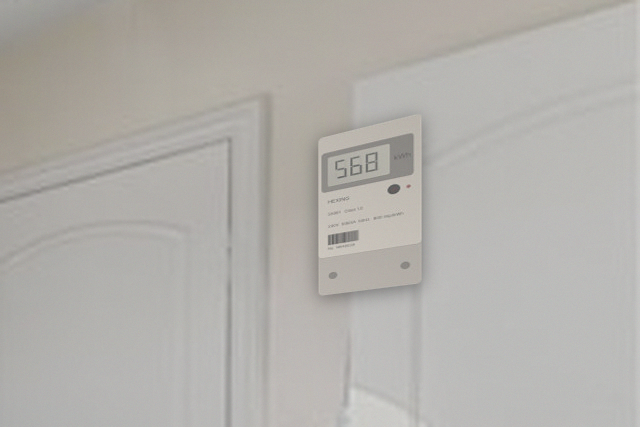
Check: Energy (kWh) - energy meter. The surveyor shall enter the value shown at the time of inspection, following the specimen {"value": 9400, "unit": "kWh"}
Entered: {"value": 568, "unit": "kWh"}
